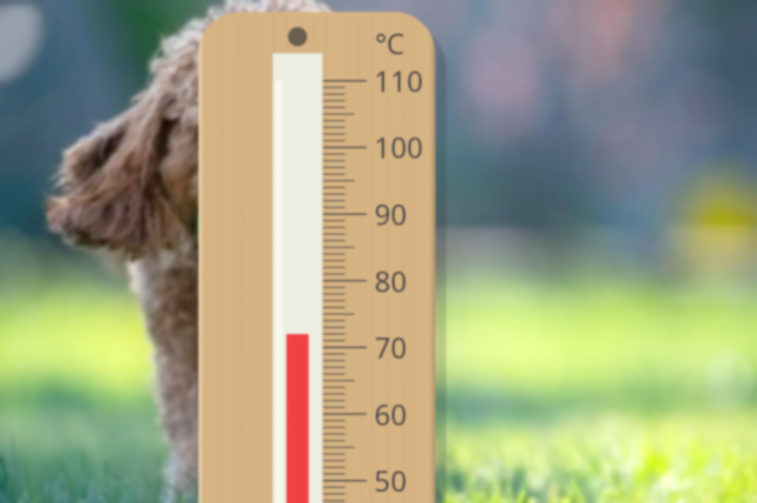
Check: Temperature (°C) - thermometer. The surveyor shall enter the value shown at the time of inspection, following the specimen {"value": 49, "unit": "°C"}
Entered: {"value": 72, "unit": "°C"}
